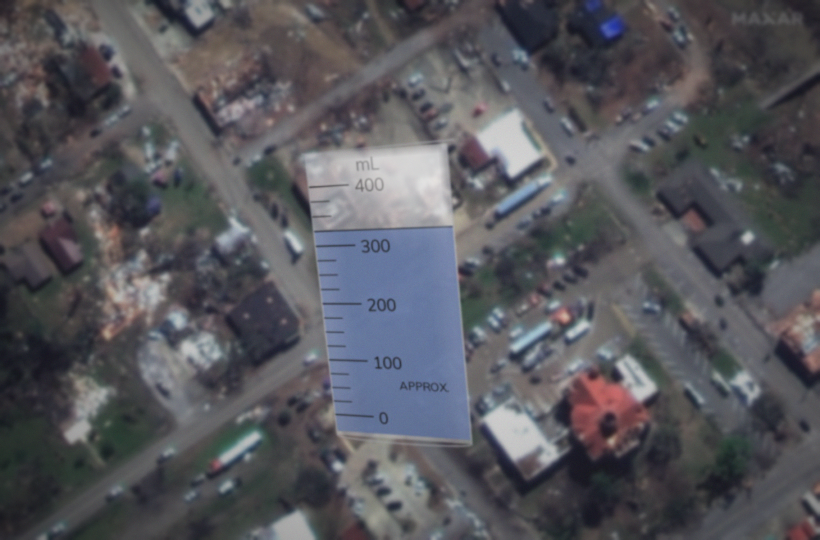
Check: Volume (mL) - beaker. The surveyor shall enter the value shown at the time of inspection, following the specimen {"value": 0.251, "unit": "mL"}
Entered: {"value": 325, "unit": "mL"}
